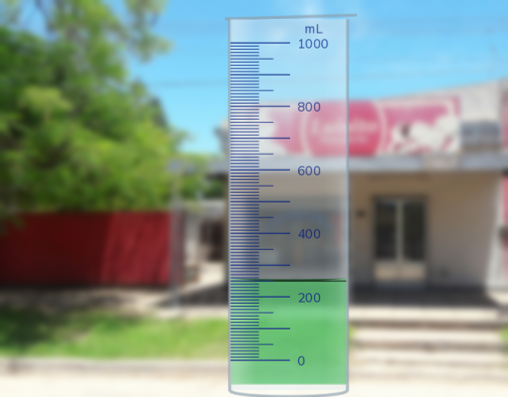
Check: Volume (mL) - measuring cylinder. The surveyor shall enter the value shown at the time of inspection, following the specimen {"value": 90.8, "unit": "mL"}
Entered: {"value": 250, "unit": "mL"}
